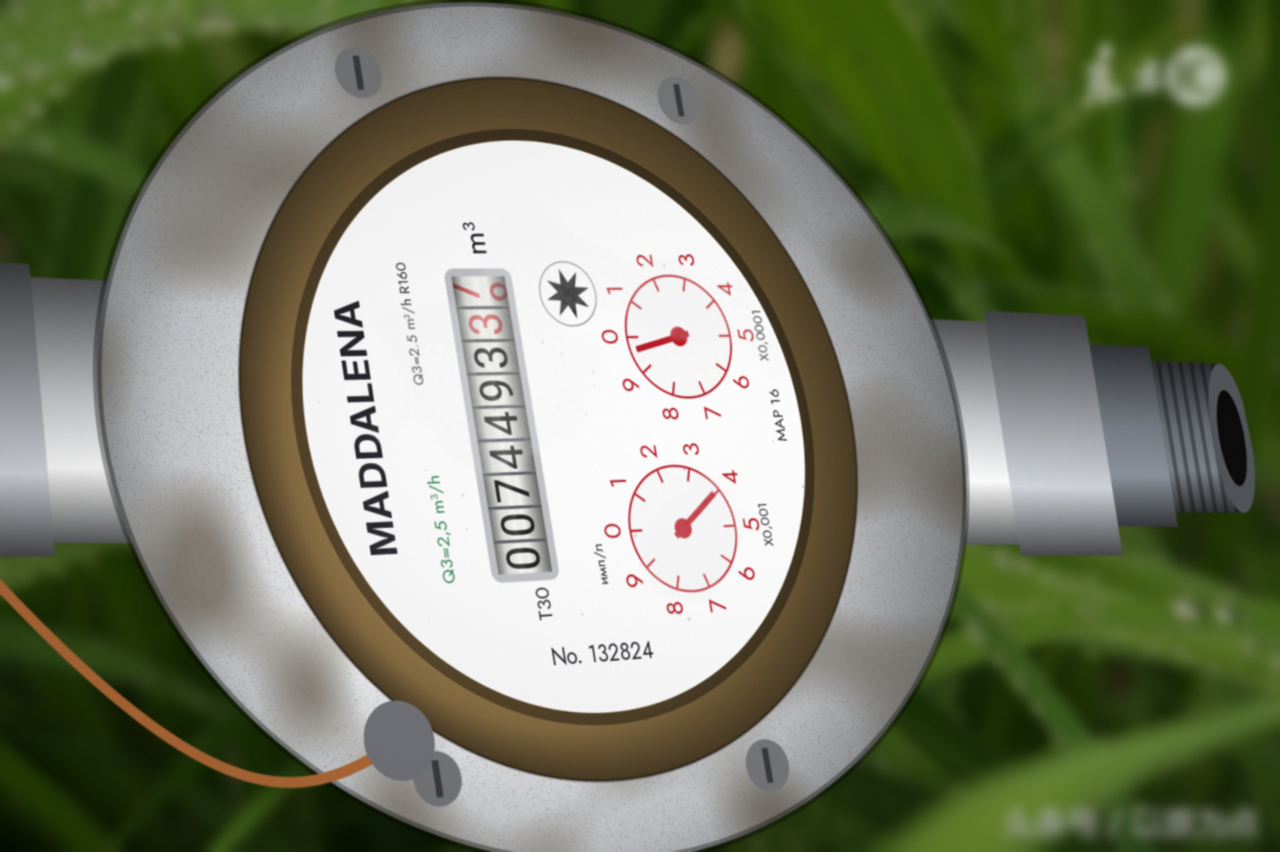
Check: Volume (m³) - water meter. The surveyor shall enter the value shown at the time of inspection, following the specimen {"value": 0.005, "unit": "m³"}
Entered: {"value": 74493.3739, "unit": "m³"}
